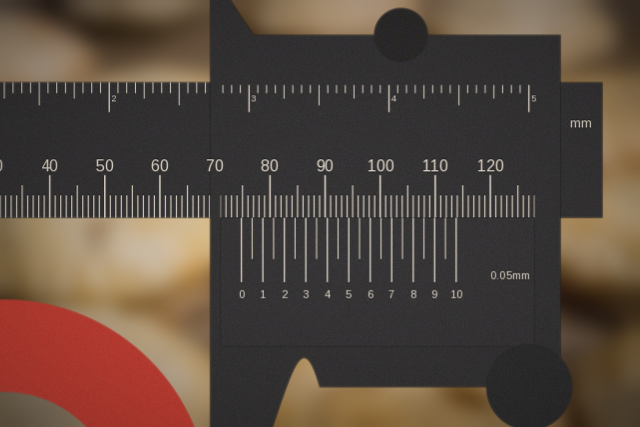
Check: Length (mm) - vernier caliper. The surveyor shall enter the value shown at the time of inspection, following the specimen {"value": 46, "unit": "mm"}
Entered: {"value": 74.8, "unit": "mm"}
